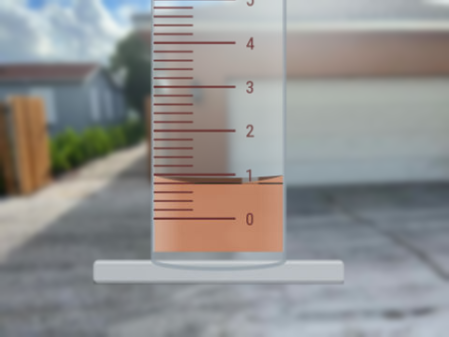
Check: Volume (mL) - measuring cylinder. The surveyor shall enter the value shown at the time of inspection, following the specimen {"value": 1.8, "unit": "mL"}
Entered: {"value": 0.8, "unit": "mL"}
